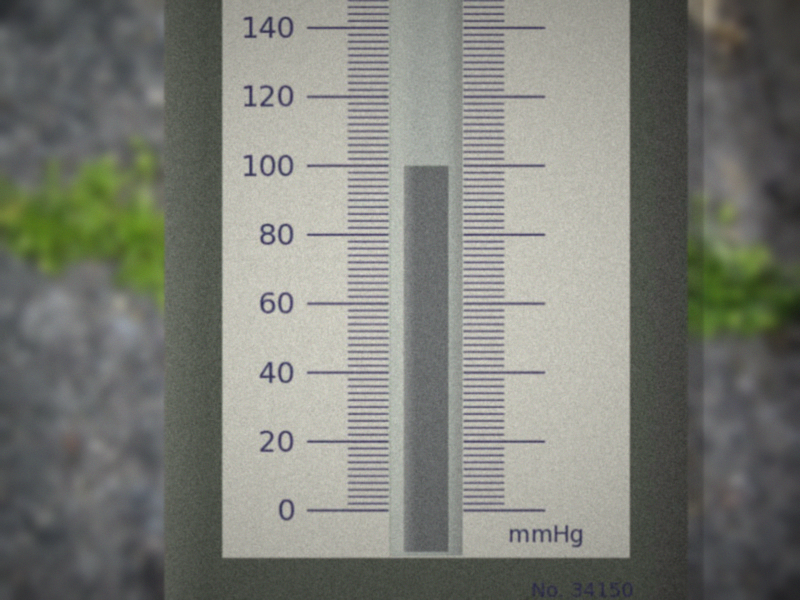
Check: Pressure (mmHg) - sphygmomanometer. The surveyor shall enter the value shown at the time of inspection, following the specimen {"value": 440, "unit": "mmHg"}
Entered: {"value": 100, "unit": "mmHg"}
